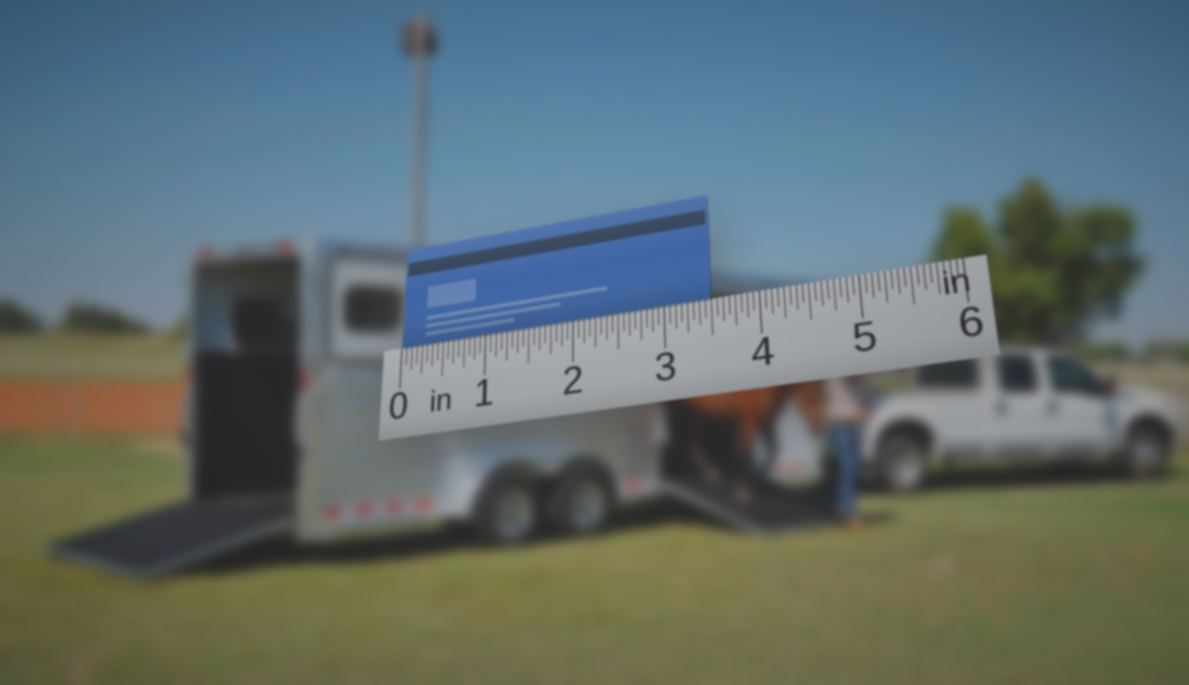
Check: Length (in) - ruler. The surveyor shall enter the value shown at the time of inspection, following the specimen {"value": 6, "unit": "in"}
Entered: {"value": 3.5, "unit": "in"}
